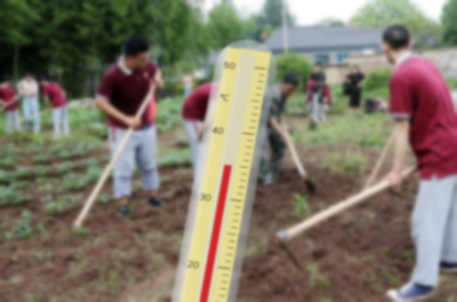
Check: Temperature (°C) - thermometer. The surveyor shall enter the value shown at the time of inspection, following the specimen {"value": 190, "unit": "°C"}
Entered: {"value": 35, "unit": "°C"}
